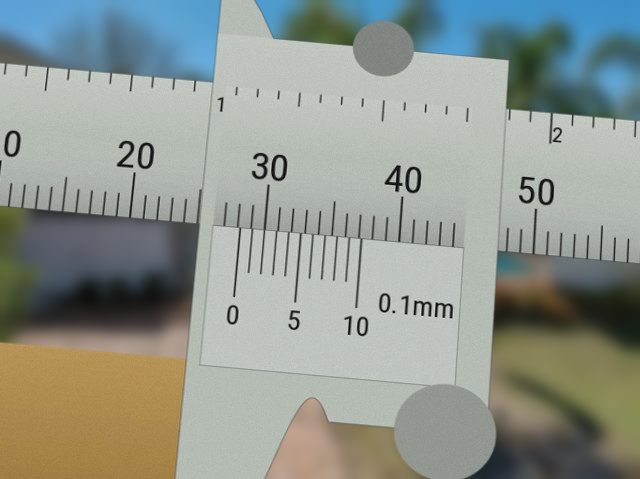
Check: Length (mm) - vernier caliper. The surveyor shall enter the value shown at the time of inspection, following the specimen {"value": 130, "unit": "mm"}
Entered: {"value": 28.2, "unit": "mm"}
